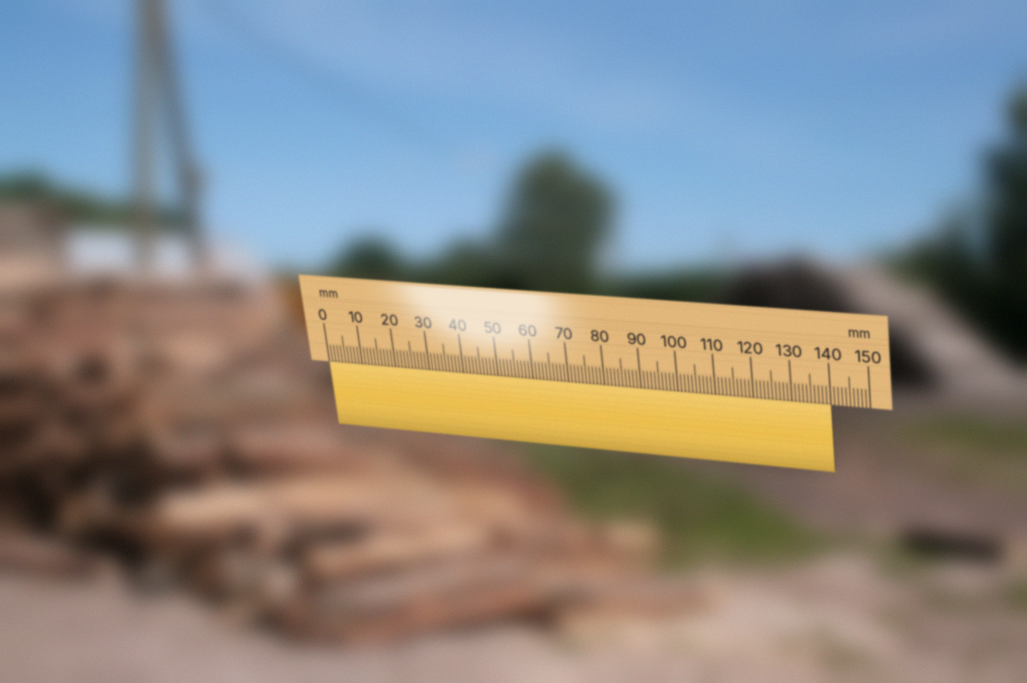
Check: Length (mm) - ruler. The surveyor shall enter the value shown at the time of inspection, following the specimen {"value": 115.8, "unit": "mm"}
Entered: {"value": 140, "unit": "mm"}
